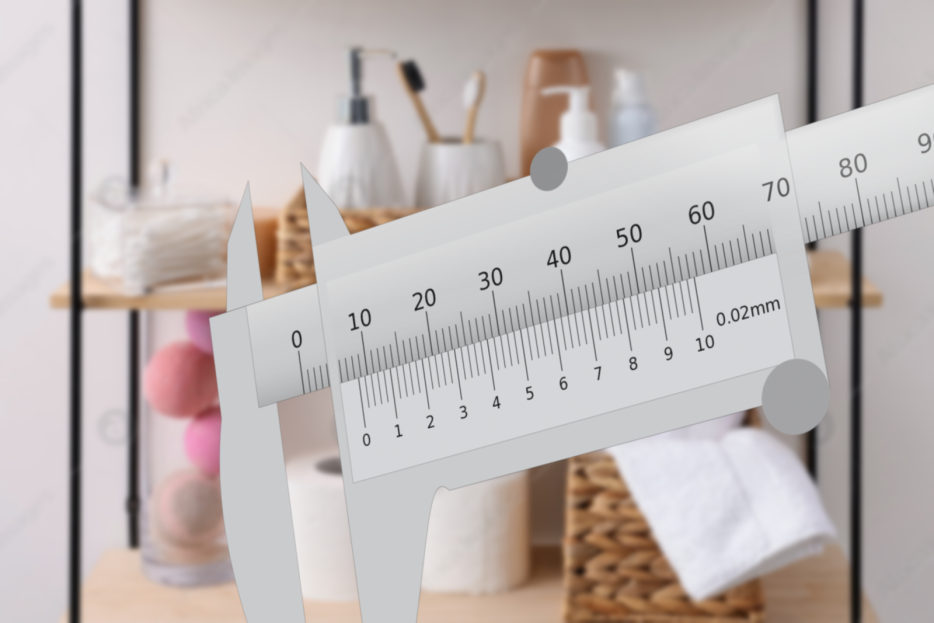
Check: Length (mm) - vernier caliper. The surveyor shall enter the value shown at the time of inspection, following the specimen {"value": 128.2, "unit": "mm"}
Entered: {"value": 8.6, "unit": "mm"}
